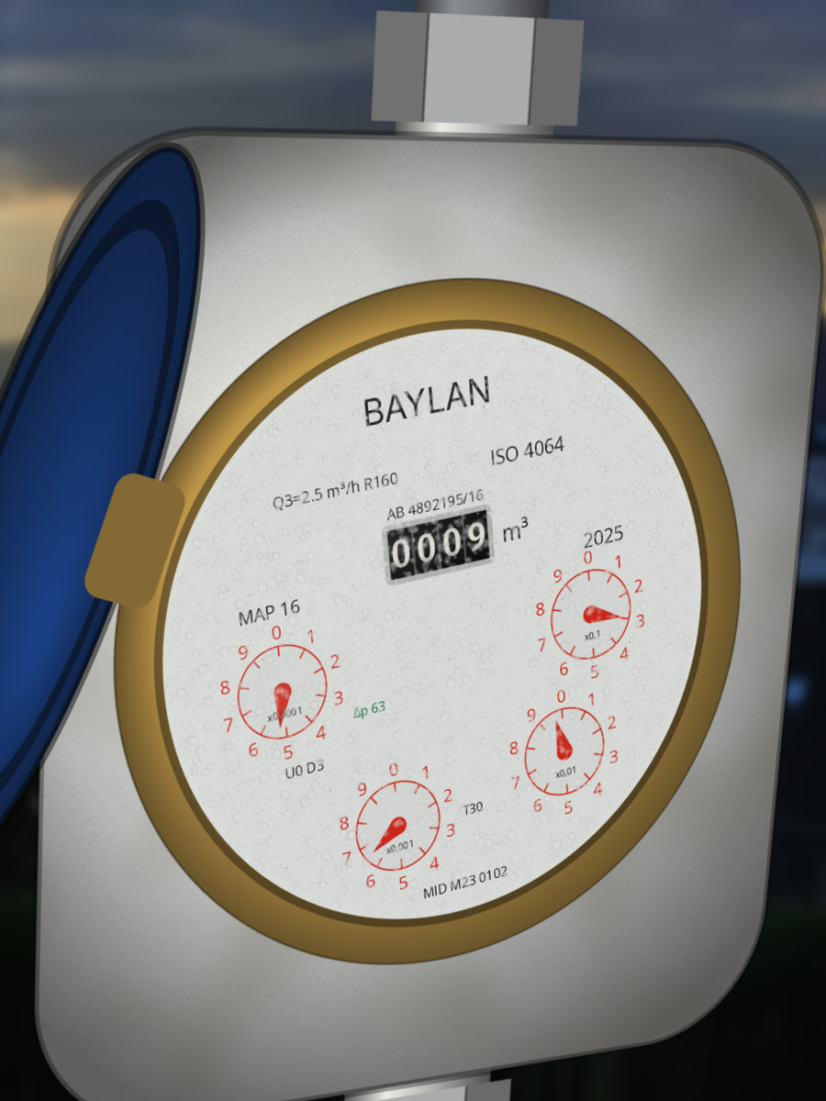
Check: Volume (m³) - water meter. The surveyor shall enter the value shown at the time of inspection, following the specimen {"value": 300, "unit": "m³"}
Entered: {"value": 9.2965, "unit": "m³"}
